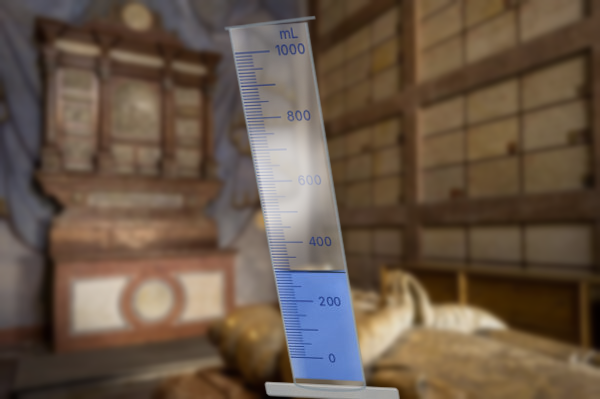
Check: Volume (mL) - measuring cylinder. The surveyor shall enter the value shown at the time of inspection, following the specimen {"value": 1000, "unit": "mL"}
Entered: {"value": 300, "unit": "mL"}
